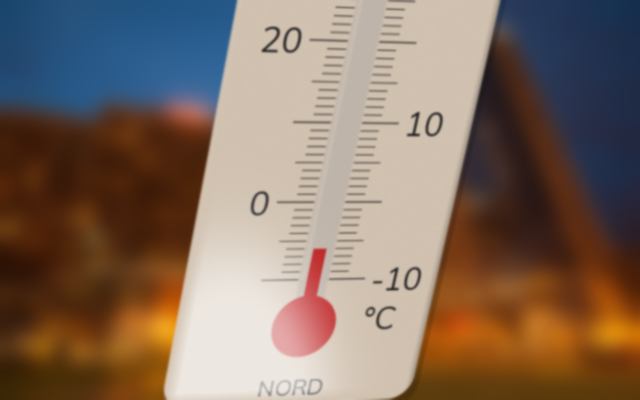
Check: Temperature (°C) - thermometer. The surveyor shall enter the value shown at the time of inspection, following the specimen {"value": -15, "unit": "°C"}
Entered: {"value": -6, "unit": "°C"}
